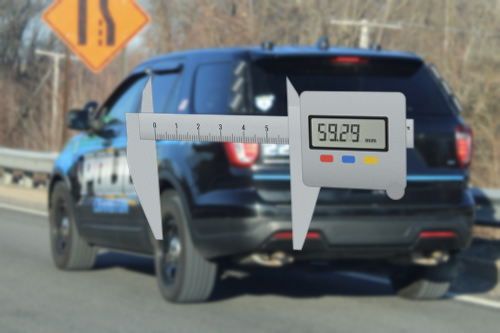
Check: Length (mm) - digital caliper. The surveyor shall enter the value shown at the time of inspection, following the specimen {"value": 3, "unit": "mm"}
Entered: {"value": 59.29, "unit": "mm"}
